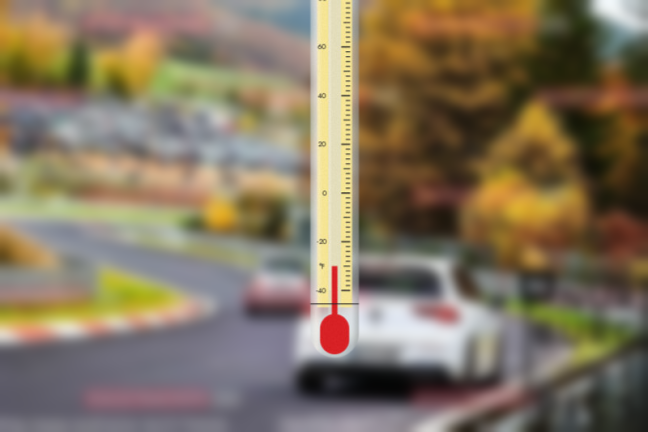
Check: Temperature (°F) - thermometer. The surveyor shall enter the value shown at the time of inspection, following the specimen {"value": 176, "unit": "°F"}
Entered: {"value": -30, "unit": "°F"}
